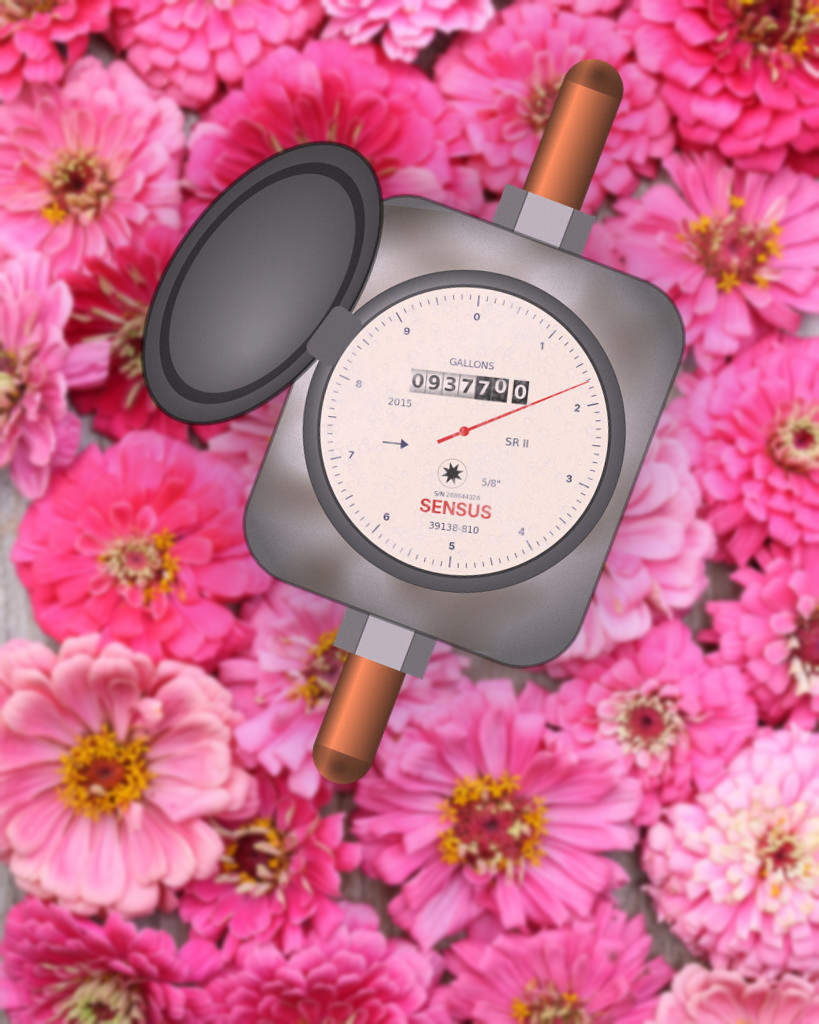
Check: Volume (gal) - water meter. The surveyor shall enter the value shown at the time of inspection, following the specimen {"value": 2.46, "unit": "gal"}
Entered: {"value": 937701.7, "unit": "gal"}
